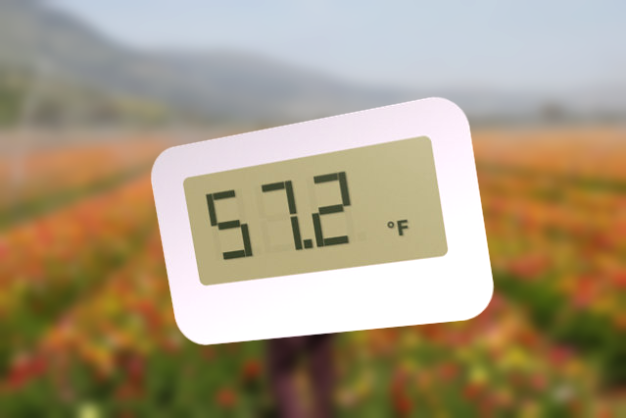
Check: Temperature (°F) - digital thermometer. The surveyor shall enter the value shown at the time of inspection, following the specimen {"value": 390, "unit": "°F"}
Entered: {"value": 57.2, "unit": "°F"}
